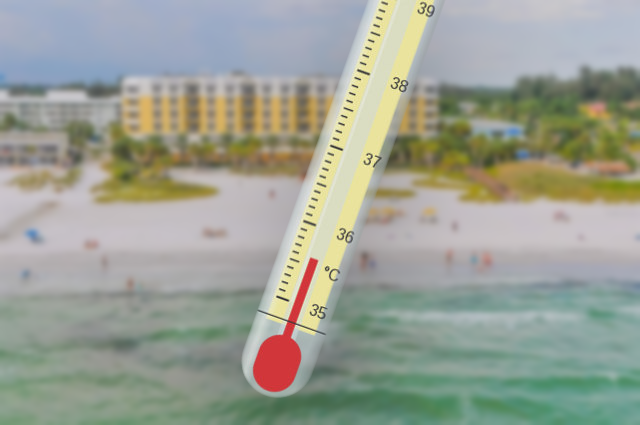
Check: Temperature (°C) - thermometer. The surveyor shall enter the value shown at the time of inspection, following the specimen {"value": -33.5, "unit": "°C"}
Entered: {"value": 35.6, "unit": "°C"}
